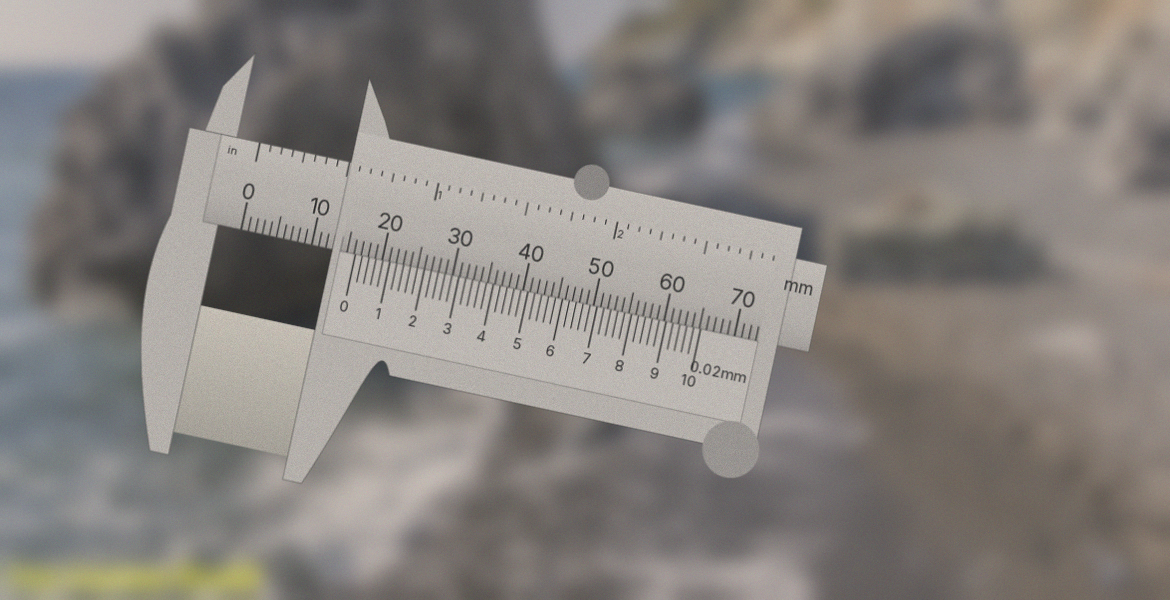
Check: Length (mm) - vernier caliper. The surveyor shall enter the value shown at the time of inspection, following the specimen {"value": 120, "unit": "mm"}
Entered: {"value": 16.2, "unit": "mm"}
